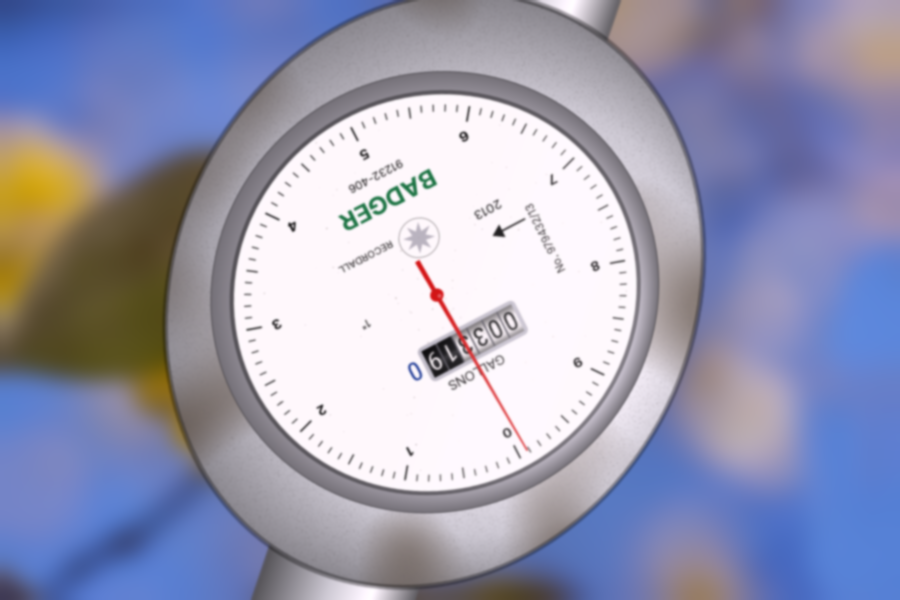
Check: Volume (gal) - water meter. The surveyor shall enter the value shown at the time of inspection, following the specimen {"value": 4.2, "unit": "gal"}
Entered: {"value": 33189.9, "unit": "gal"}
